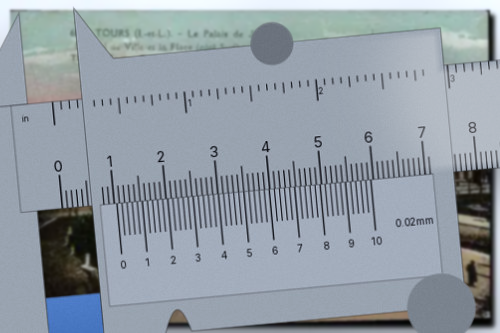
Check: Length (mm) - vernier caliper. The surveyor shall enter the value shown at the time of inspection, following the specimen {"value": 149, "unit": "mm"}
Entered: {"value": 10.5, "unit": "mm"}
